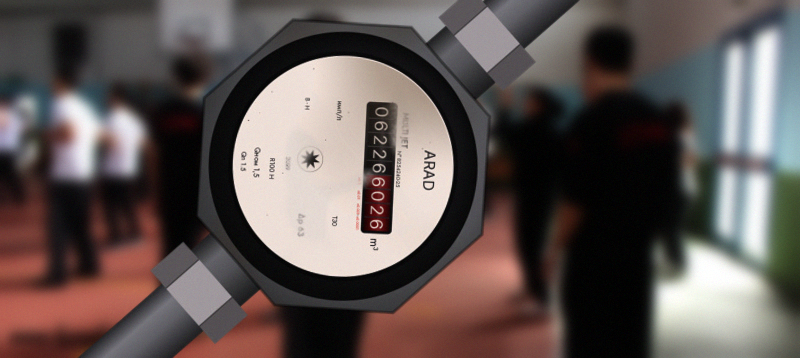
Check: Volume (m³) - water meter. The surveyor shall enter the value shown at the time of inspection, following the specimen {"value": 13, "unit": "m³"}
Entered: {"value": 6226.6026, "unit": "m³"}
